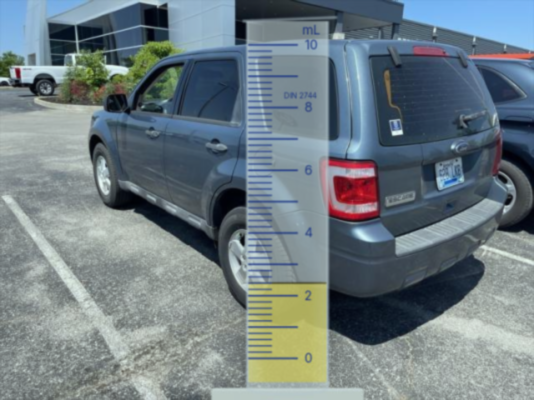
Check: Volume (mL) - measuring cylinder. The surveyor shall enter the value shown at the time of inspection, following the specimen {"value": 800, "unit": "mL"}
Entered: {"value": 2.4, "unit": "mL"}
